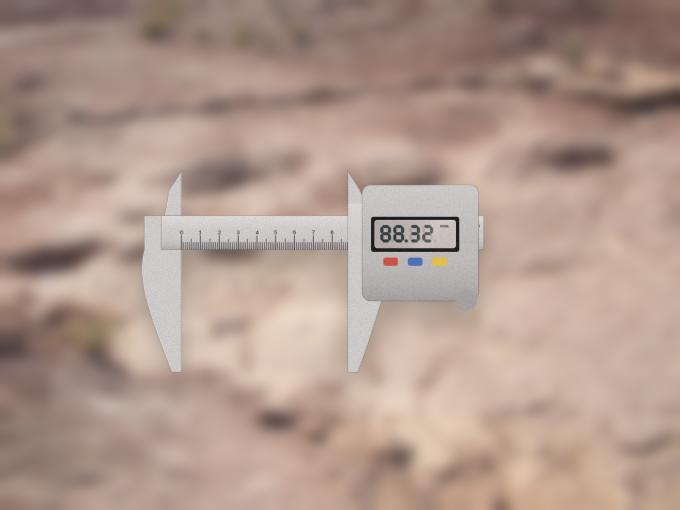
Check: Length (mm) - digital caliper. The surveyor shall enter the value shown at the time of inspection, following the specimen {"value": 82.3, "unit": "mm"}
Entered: {"value": 88.32, "unit": "mm"}
